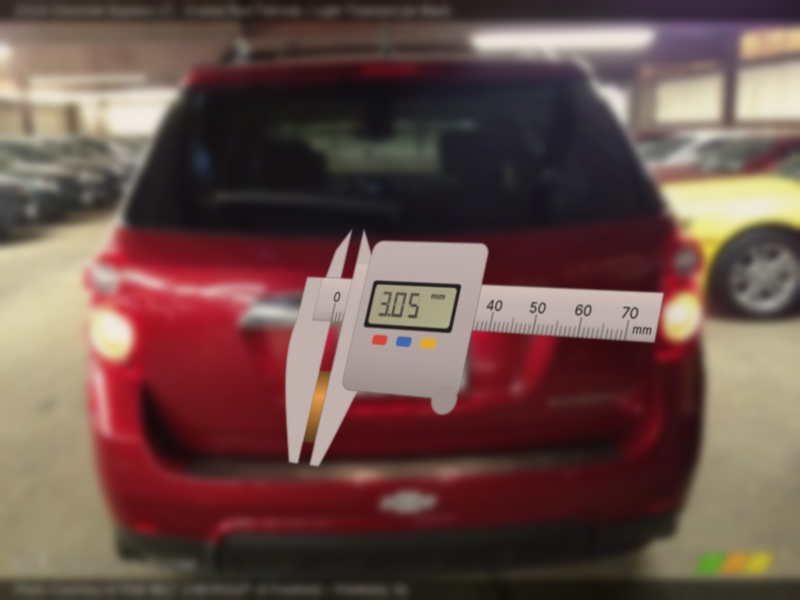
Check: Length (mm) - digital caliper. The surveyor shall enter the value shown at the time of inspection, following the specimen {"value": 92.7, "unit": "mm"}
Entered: {"value": 3.05, "unit": "mm"}
